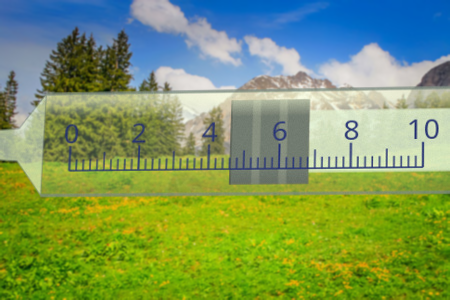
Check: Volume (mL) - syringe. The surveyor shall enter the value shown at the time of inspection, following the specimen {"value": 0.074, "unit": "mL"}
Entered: {"value": 4.6, "unit": "mL"}
